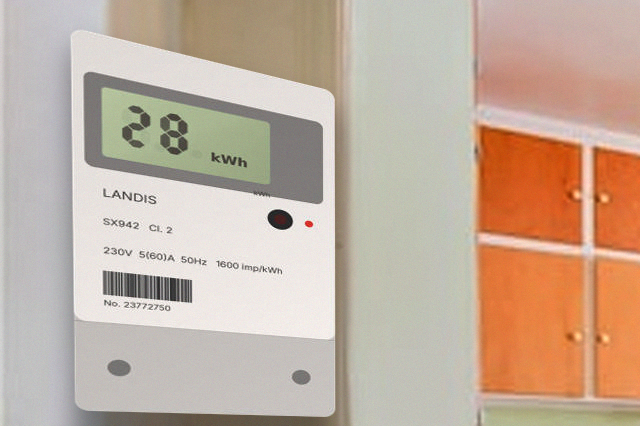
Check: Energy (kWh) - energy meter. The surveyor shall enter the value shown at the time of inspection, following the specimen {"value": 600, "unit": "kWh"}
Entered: {"value": 28, "unit": "kWh"}
